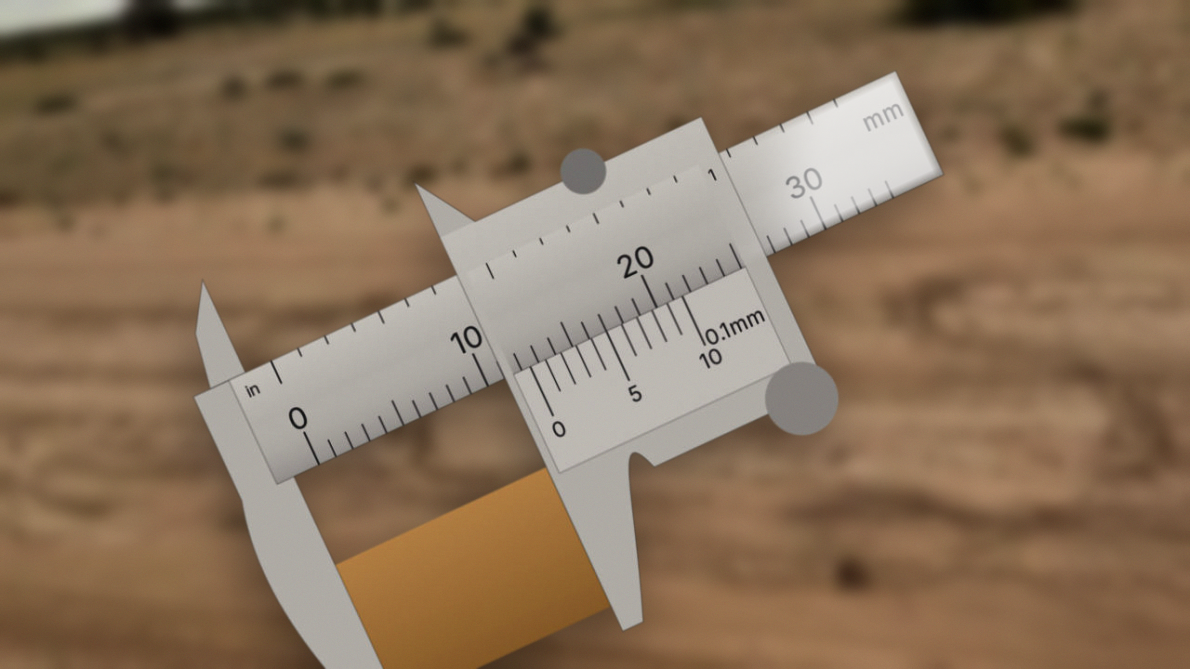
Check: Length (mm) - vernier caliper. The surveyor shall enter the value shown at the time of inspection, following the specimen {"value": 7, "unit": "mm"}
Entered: {"value": 12.5, "unit": "mm"}
